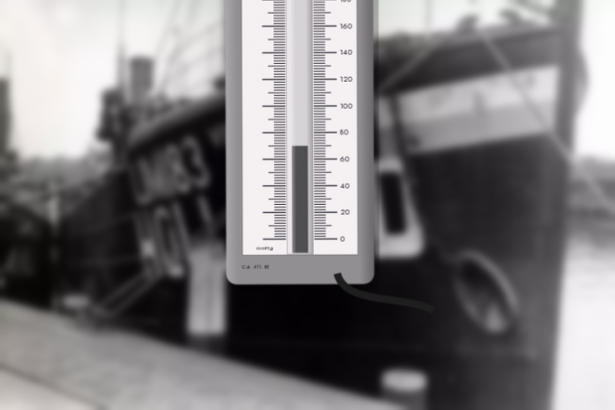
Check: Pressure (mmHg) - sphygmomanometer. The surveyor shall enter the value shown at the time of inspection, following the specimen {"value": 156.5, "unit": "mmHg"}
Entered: {"value": 70, "unit": "mmHg"}
